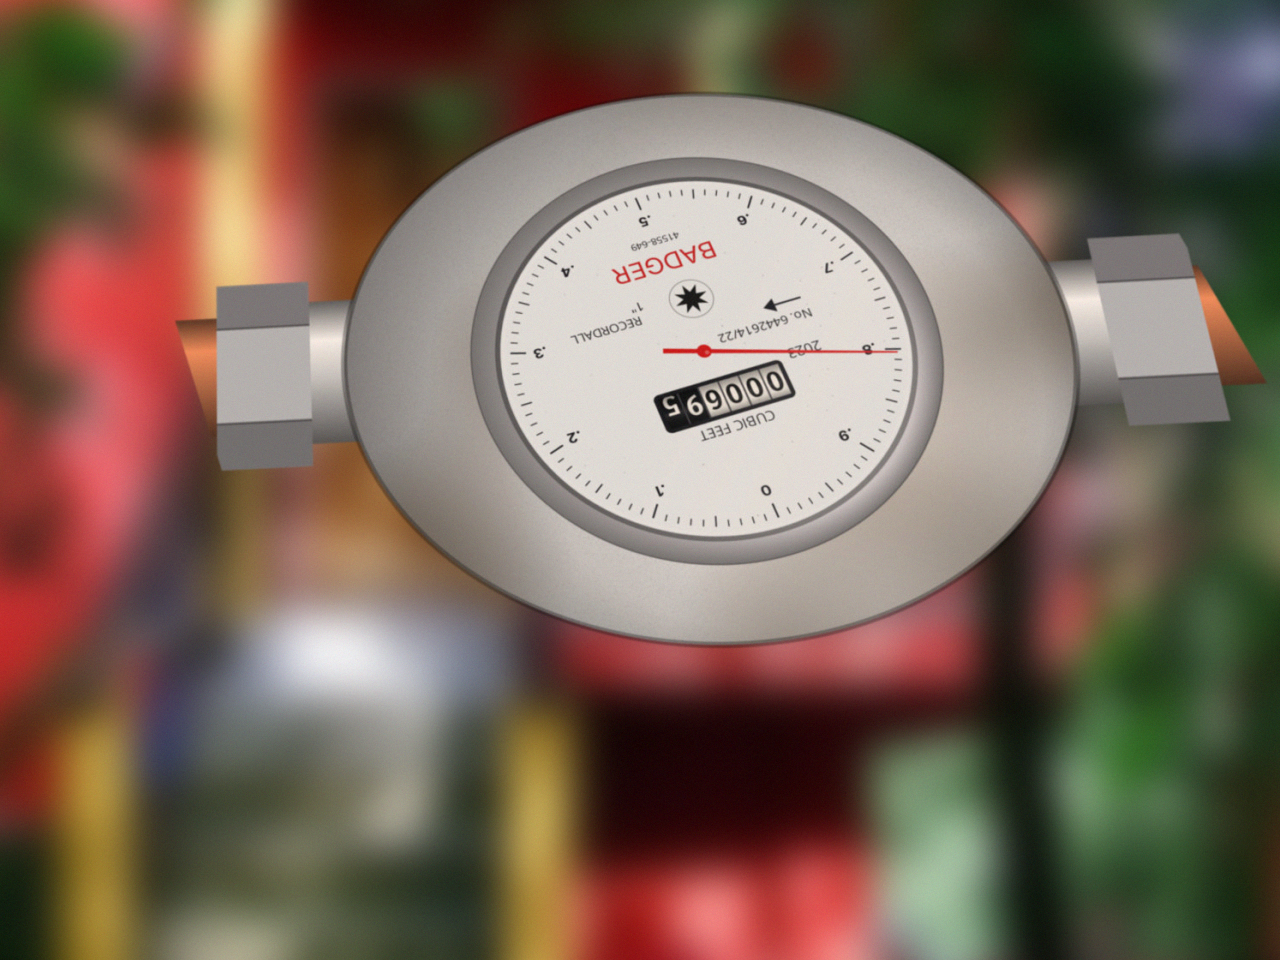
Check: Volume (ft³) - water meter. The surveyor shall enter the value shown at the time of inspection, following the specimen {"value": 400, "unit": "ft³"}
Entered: {"value": 694.80, "unit": "ft³"}
